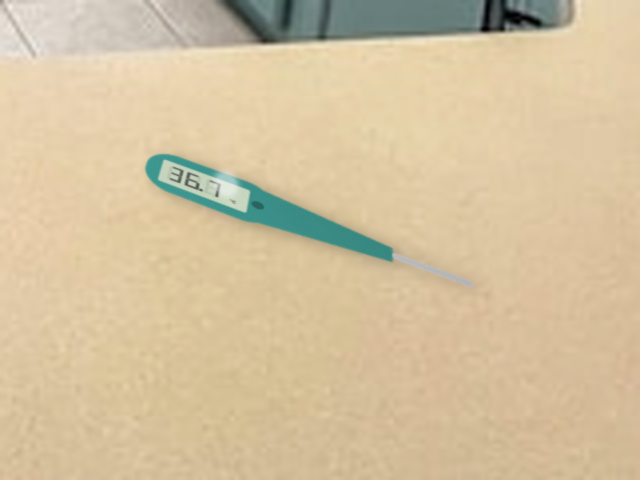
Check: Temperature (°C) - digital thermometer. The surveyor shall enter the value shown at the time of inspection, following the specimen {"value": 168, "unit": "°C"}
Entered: {"value": 36.7, "unit": "°C"}
